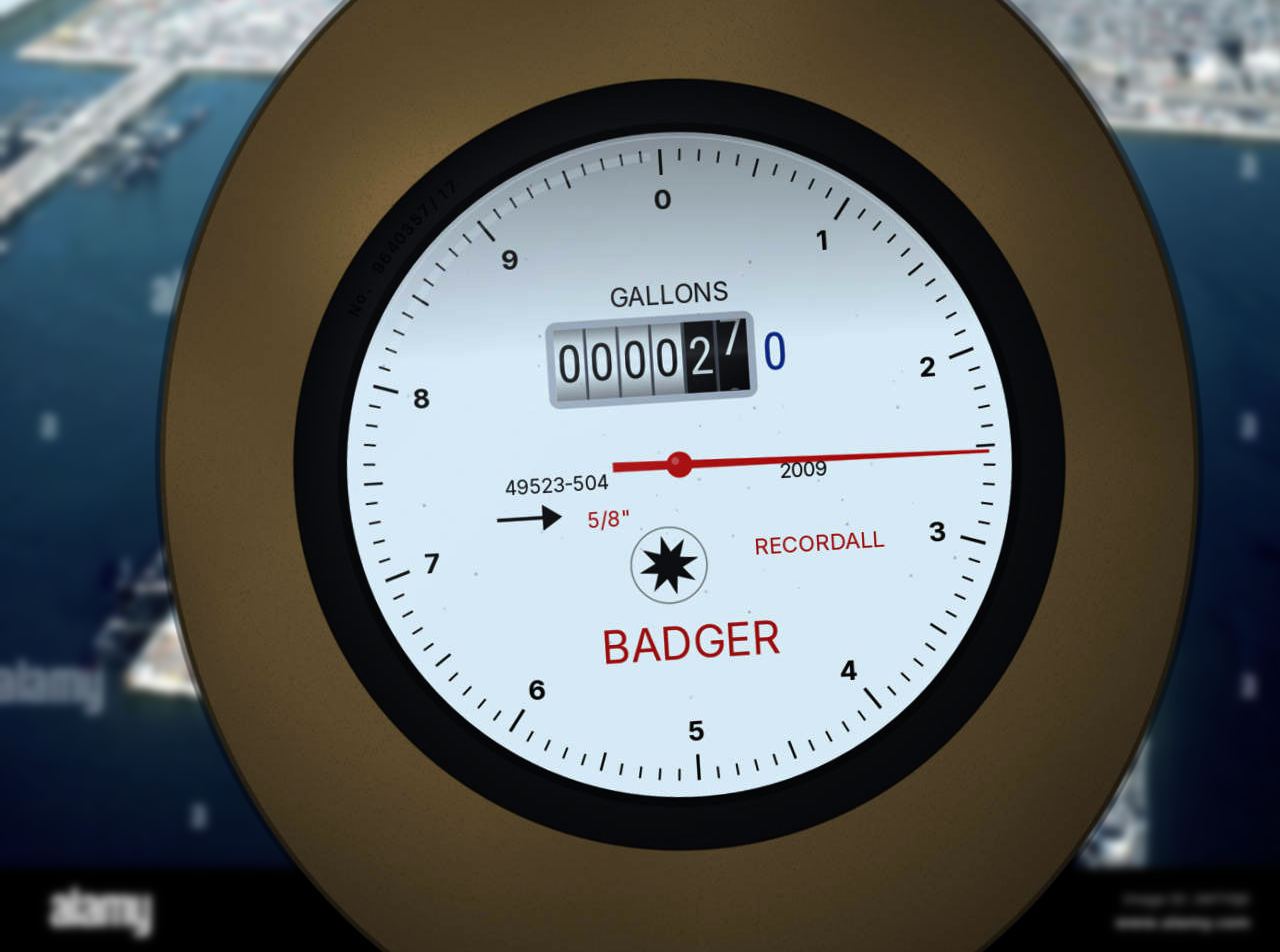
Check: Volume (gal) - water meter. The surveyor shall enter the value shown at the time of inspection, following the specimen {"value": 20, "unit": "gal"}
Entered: {"value": 272.5, "unit": "gal"}
